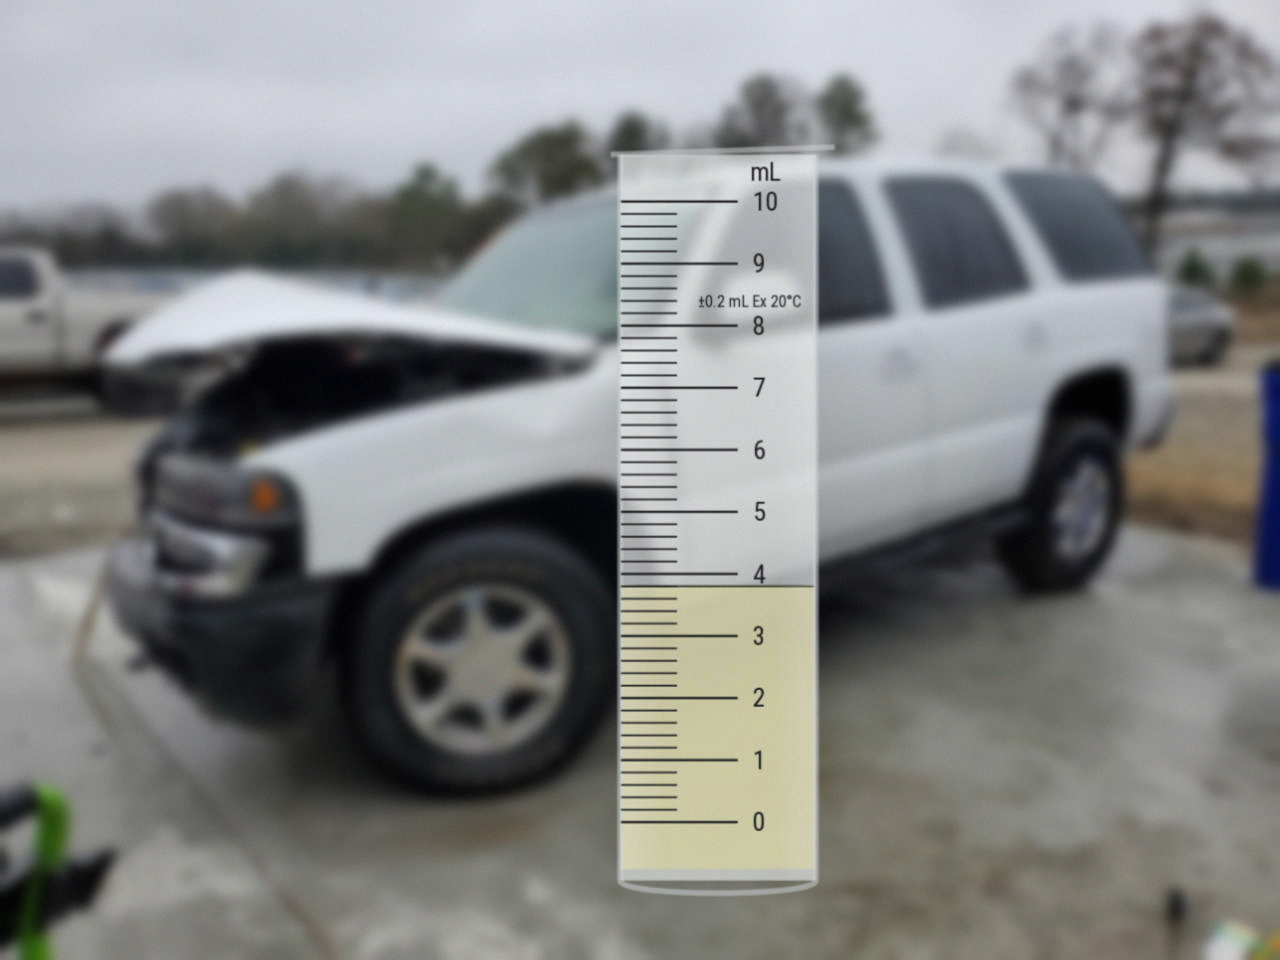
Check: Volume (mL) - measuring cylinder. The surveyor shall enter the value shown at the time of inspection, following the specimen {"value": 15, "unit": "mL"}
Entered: {"value": 3.8, "unit": "mL"}
